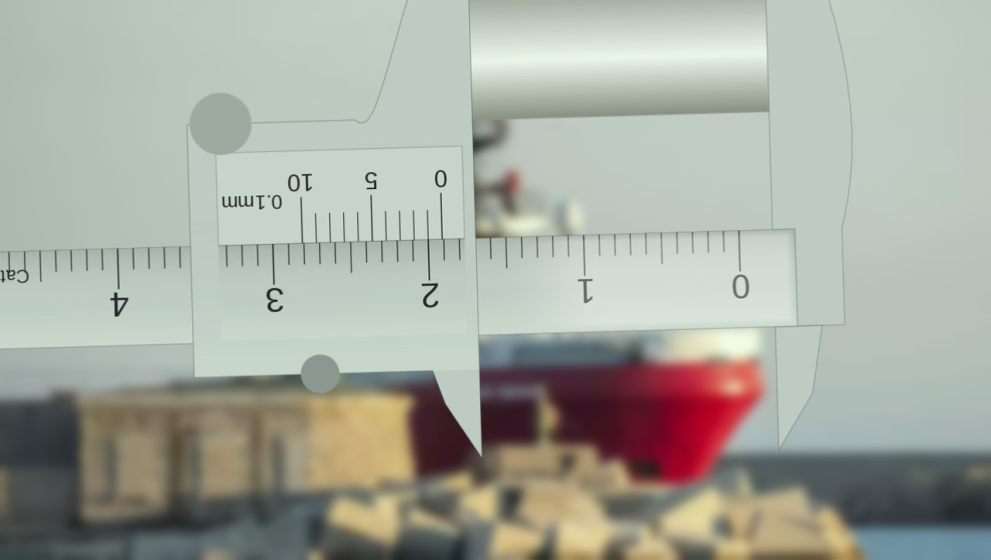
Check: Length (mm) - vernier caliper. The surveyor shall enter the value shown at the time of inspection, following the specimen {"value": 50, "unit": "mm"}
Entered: {"value": 19.1, "unit": "mm"}
